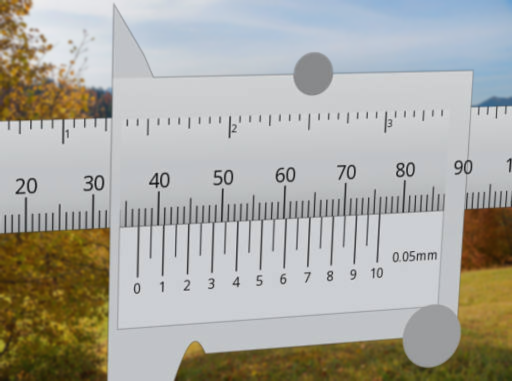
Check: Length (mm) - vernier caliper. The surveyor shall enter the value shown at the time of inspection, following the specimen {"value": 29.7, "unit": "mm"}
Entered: {"value": 37.0, "unit": "mm"}
